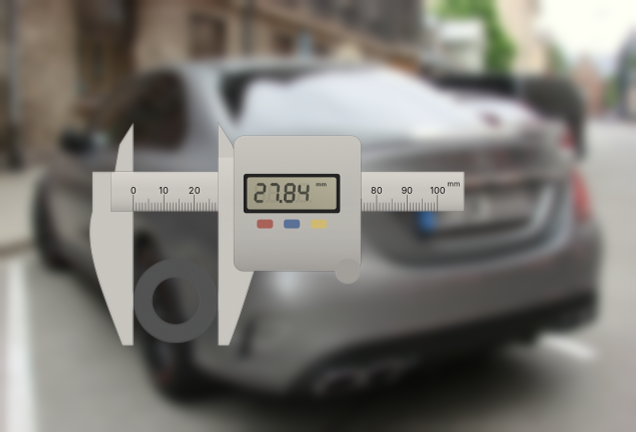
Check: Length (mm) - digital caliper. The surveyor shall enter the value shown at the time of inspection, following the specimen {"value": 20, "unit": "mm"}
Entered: {"value": 27.84, "unit": "mm"}
